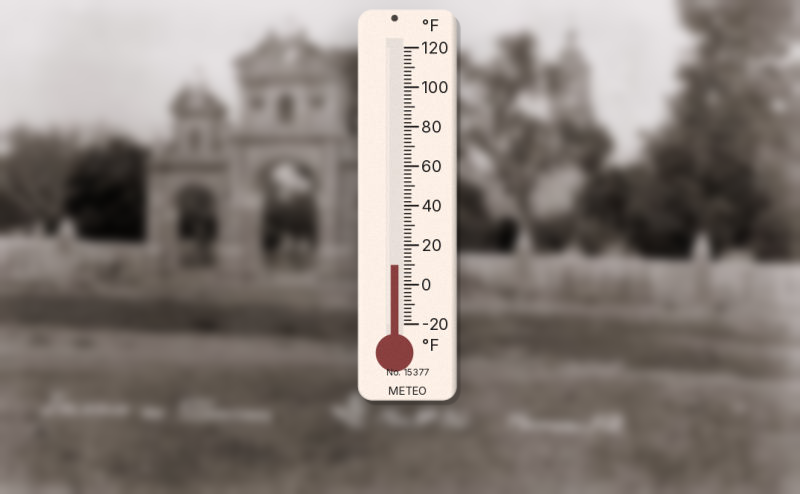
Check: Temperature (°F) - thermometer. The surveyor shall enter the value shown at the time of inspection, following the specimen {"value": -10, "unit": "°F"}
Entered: {"value": 10, "unit": "°F"}
